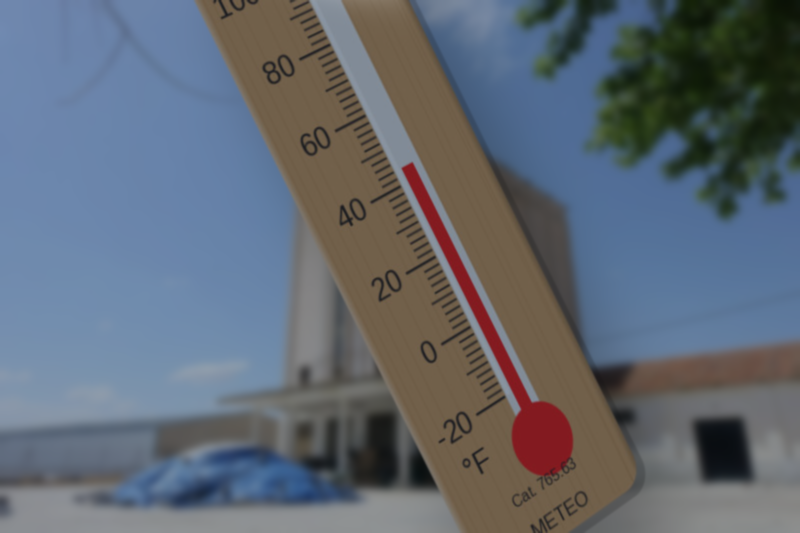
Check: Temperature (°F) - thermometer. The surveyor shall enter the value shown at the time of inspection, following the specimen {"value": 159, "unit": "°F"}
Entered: {"value": 44, "unit": "°F"}
